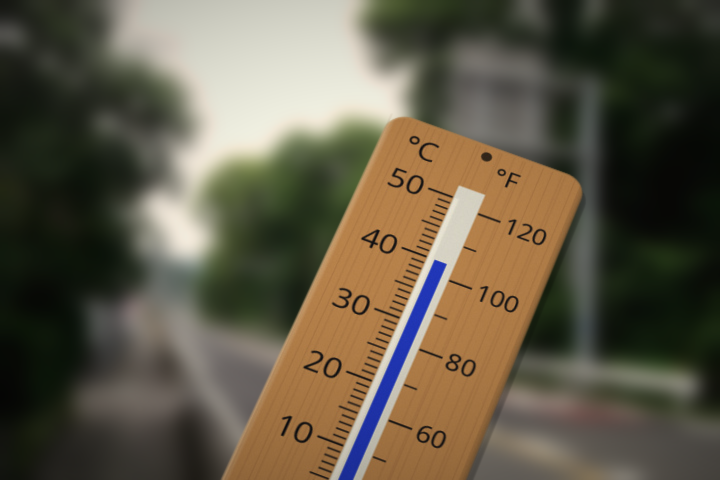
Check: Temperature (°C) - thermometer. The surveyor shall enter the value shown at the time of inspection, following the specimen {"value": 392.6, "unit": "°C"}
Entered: {"value": 40, "unit": "°C"}
